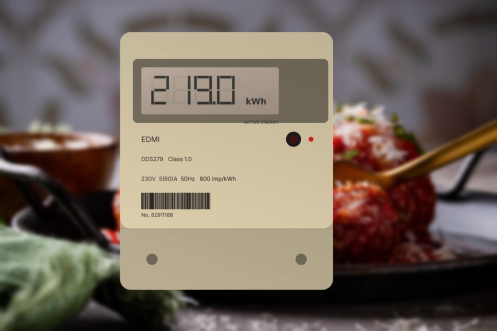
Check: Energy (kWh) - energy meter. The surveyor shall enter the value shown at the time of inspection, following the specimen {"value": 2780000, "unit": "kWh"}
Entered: {"value": 219.0, "unit": "kWh"}
